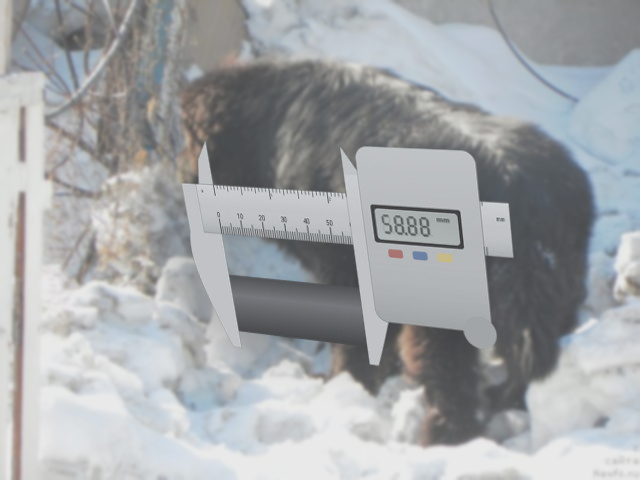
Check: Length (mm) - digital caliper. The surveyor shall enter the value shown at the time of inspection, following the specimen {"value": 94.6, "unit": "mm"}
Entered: {"value": 58.88, "unit": "mm"}
